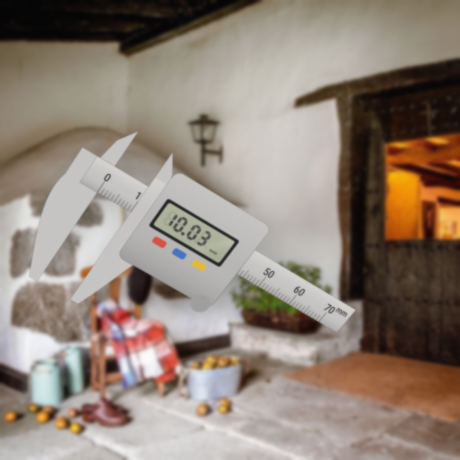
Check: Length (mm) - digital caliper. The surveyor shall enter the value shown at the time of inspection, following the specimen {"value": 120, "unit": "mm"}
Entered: {"value": 10.03, "unit": "mm"}
